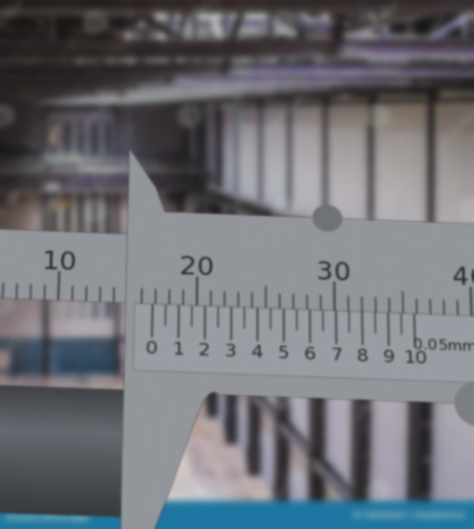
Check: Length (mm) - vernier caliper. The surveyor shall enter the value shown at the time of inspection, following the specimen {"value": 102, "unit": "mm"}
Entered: {"value": 16.8, "unit": "mm"}
